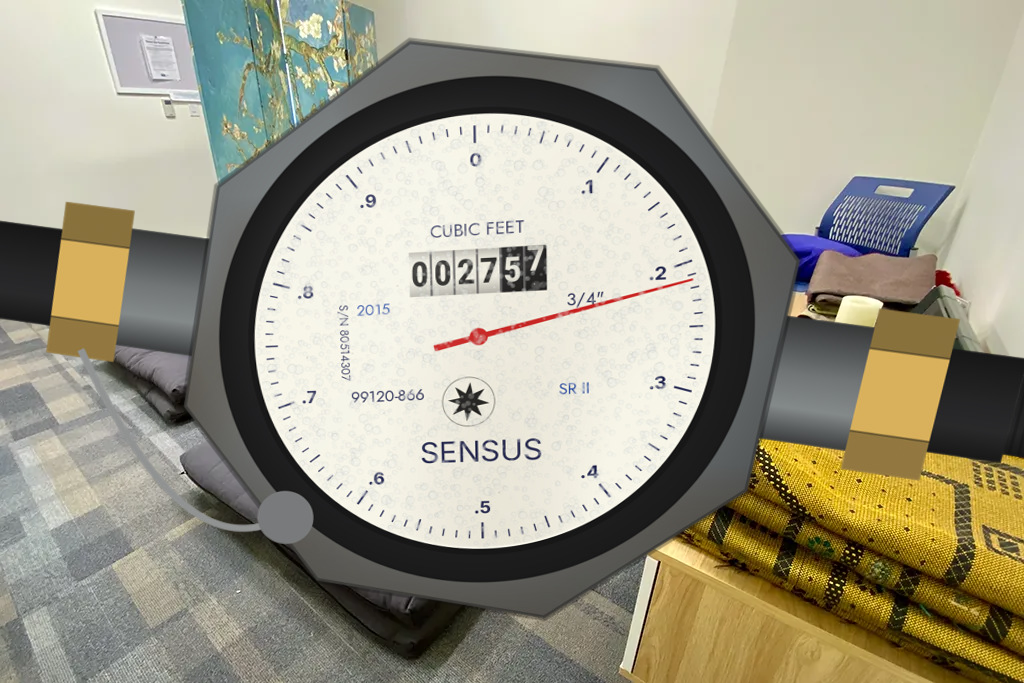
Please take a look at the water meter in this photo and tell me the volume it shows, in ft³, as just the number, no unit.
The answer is 2757.21
